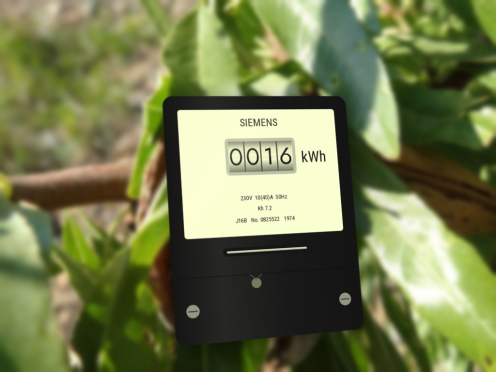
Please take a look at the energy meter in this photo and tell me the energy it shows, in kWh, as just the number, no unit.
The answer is 16
